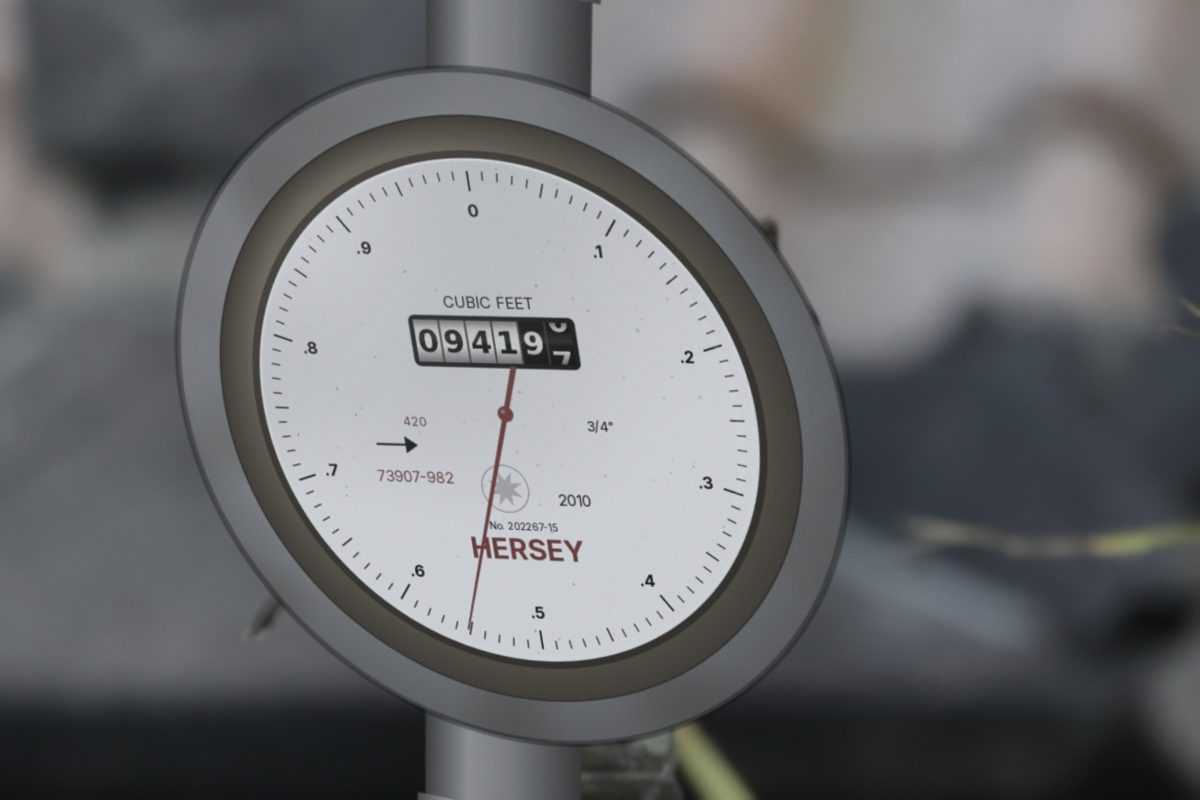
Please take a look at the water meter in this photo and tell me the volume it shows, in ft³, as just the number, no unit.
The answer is 94196.55
